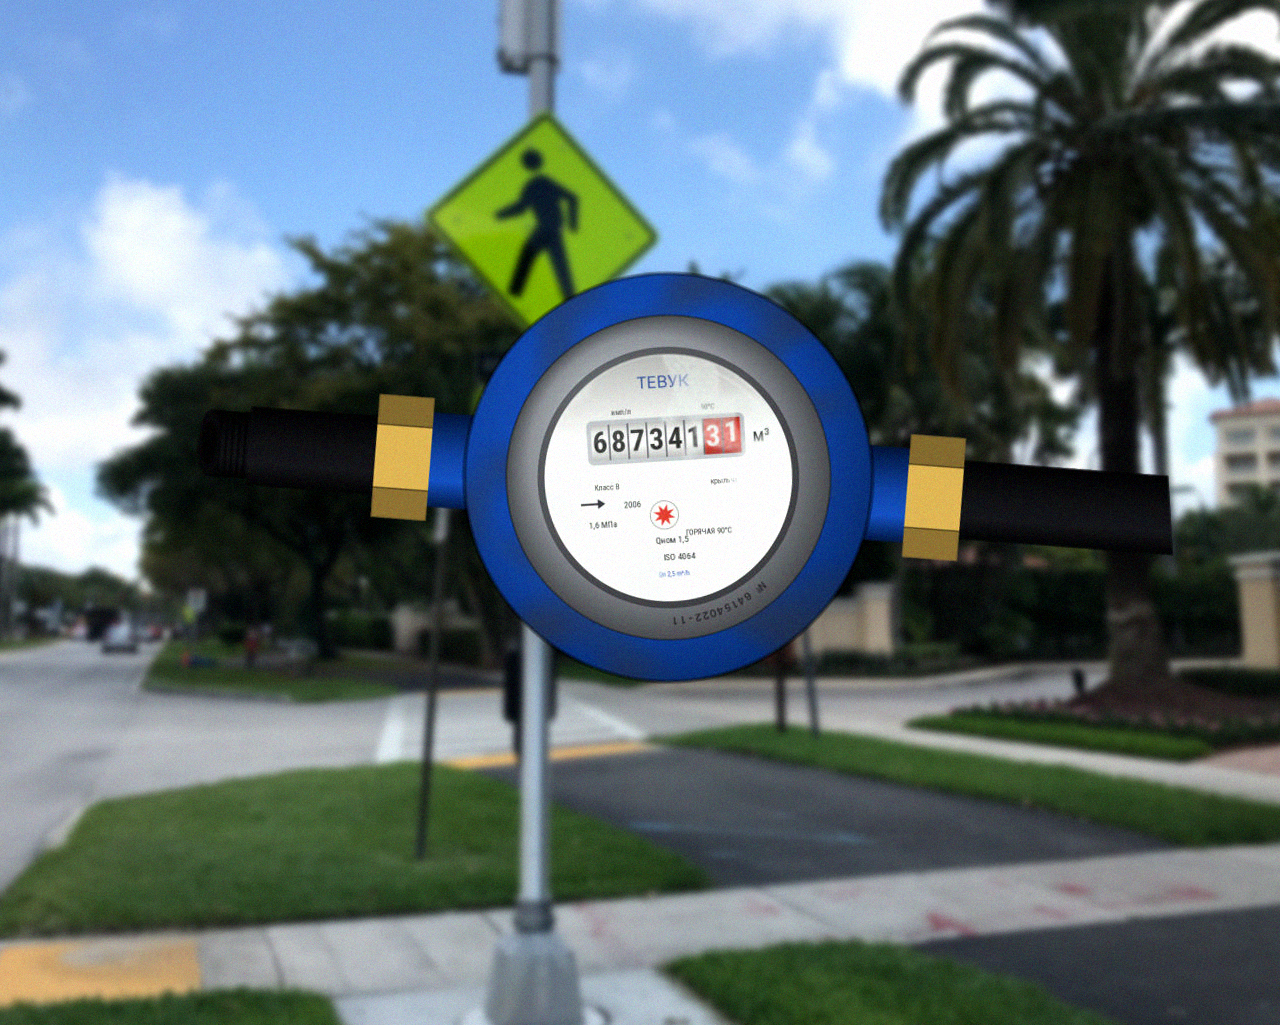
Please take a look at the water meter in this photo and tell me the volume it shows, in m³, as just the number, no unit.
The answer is 687341.31
